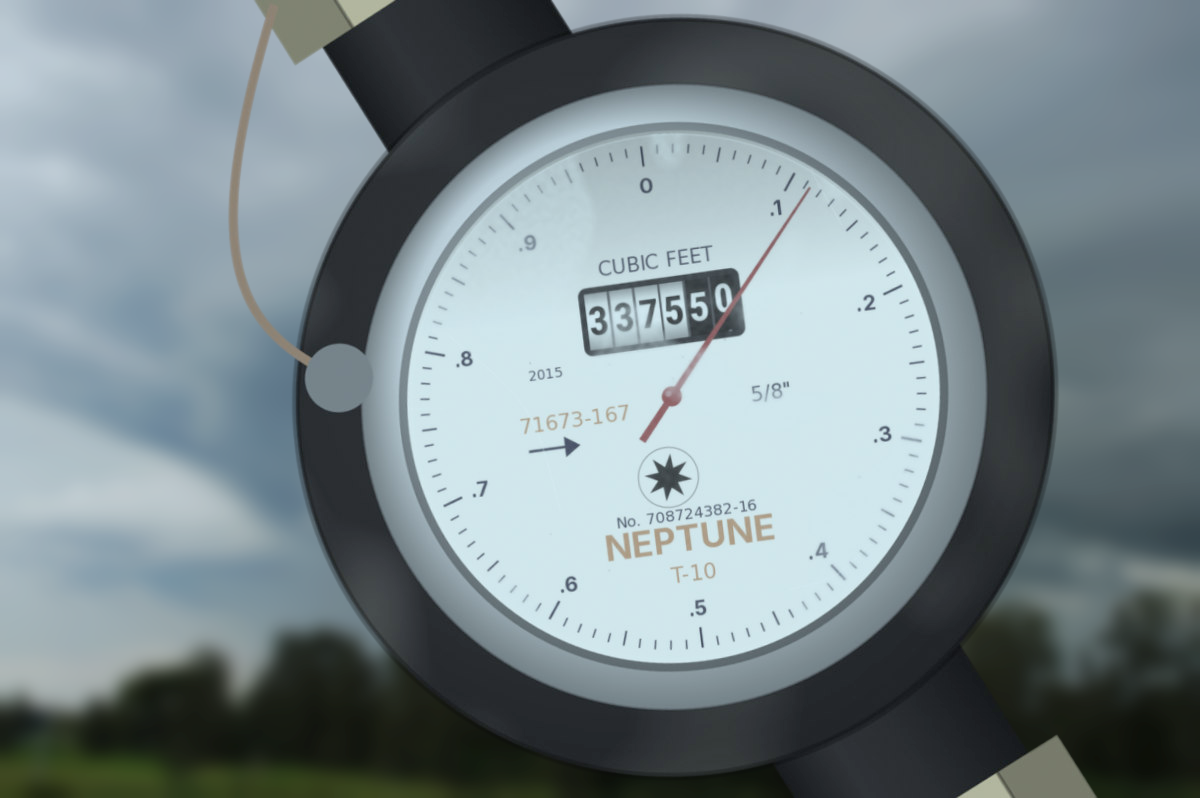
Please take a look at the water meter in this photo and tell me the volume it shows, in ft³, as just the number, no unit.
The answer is 337550.11
